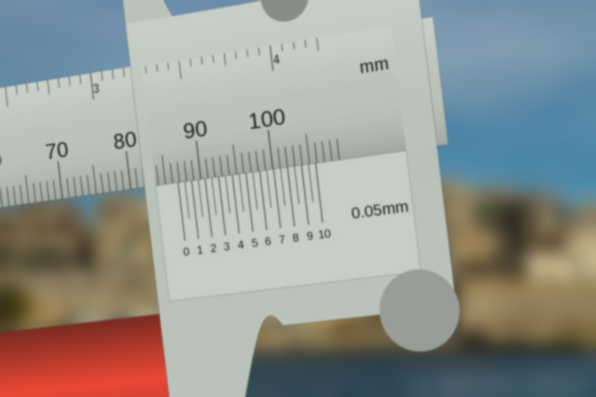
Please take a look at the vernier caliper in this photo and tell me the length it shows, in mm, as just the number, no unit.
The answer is 86.8
